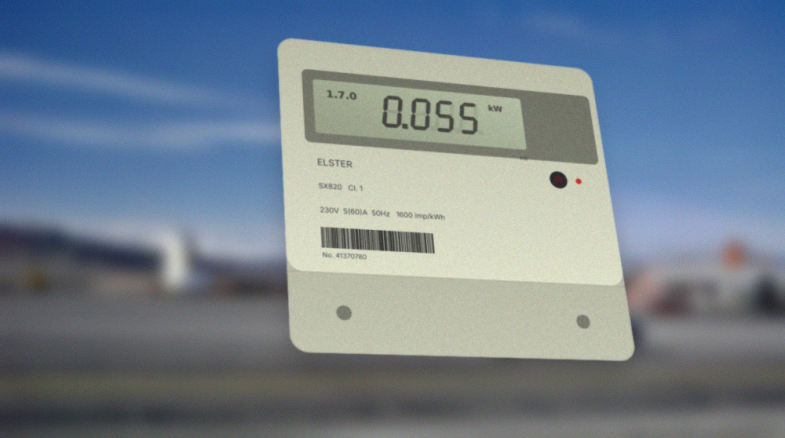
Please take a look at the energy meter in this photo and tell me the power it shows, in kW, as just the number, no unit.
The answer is 0.055
